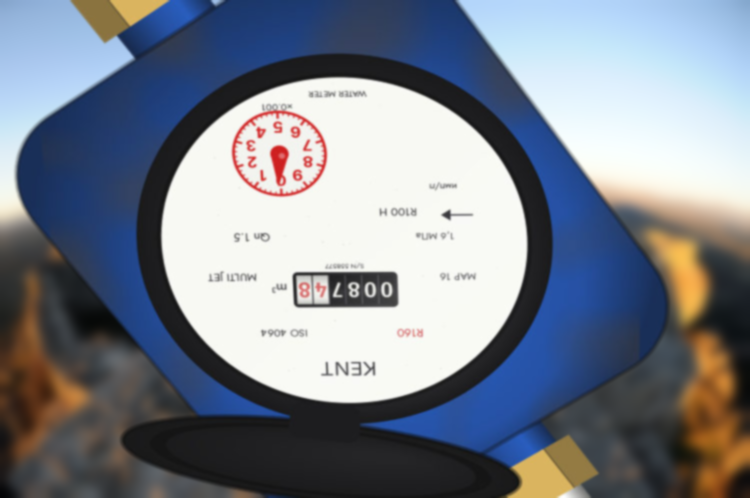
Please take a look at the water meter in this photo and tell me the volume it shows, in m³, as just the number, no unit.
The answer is 87.480
